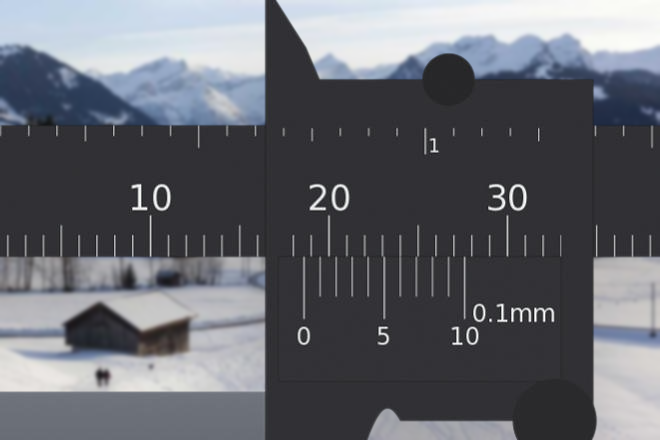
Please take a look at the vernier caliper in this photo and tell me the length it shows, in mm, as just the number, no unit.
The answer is 18.6
